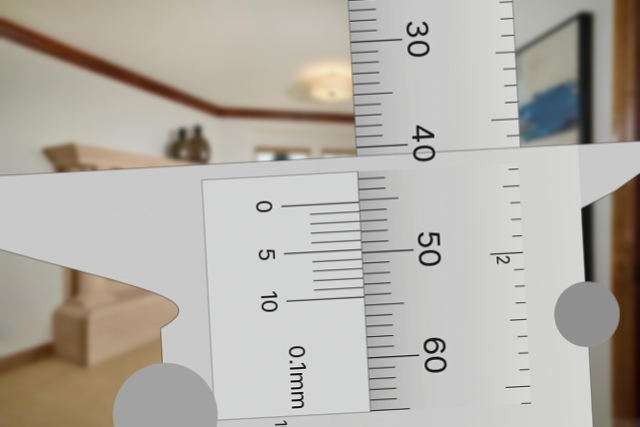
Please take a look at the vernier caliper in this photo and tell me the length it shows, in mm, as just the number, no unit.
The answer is 45.2
